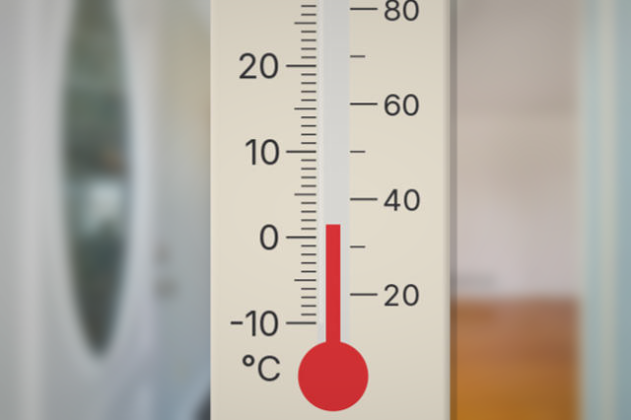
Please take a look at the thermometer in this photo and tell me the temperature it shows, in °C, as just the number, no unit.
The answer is 1.5
